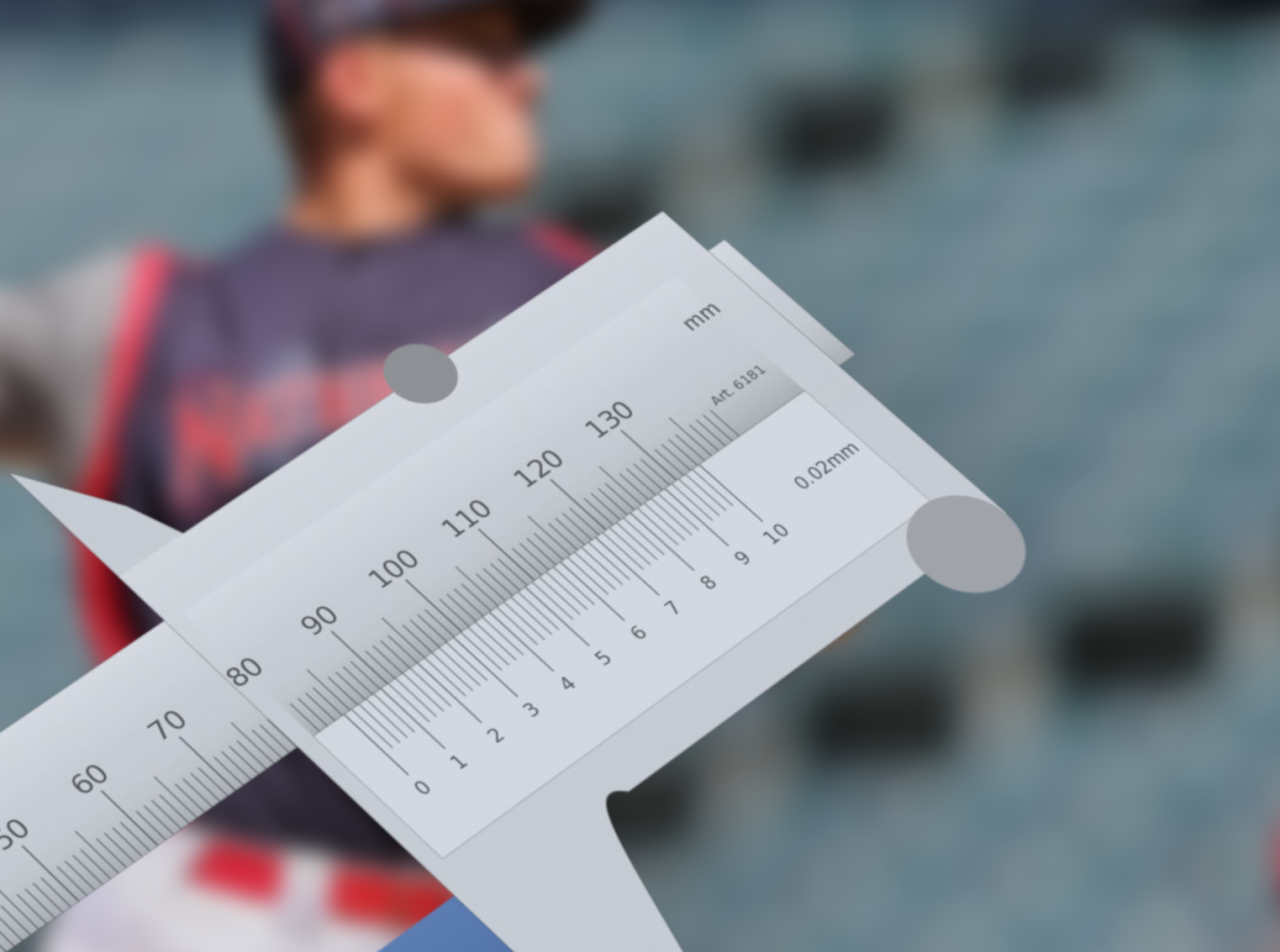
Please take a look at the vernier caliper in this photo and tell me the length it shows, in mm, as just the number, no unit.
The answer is 84.2
